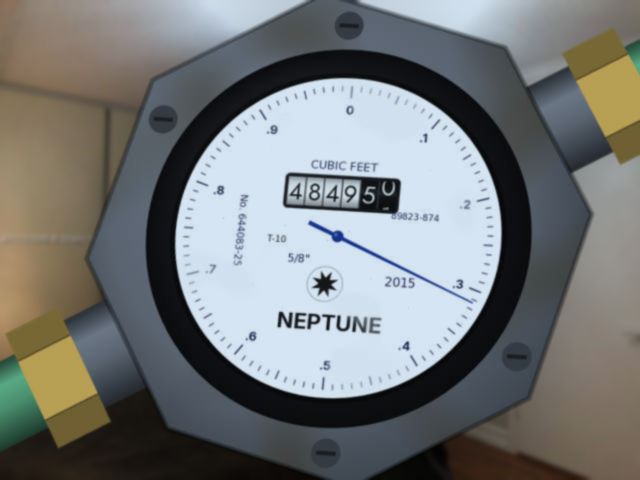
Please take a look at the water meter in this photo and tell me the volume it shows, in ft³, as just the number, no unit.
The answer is 484950.31
